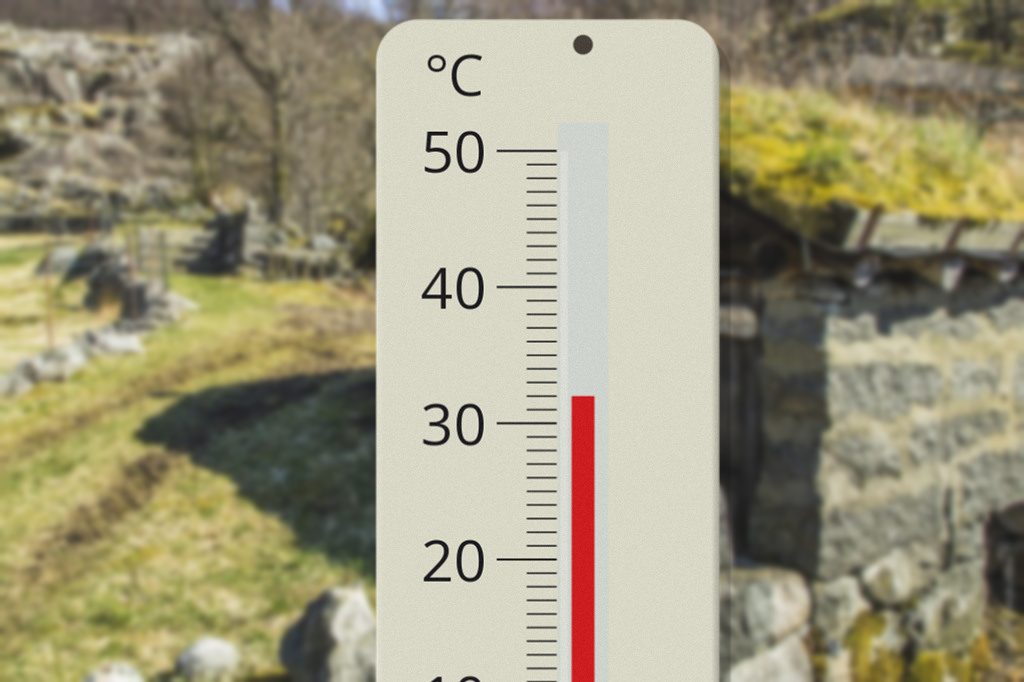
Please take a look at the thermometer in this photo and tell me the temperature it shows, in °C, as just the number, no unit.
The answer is 32
